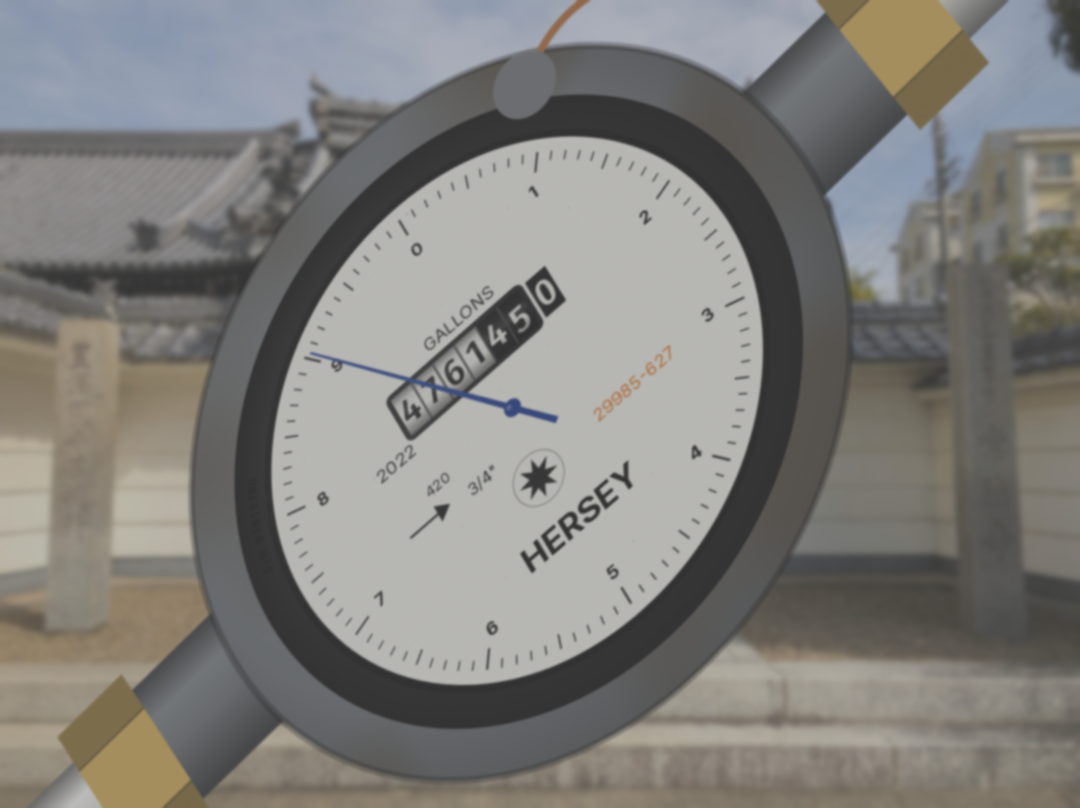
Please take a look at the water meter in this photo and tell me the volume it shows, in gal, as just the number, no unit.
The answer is 4761449.0
